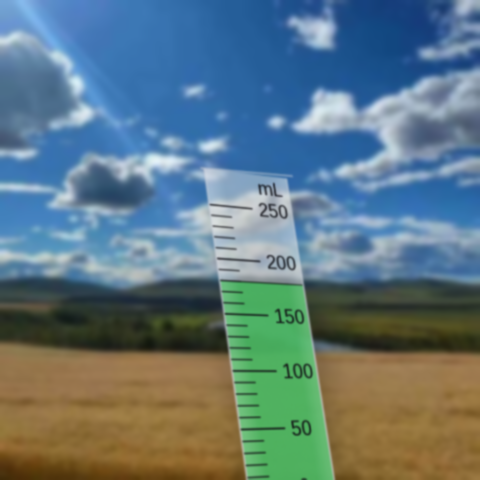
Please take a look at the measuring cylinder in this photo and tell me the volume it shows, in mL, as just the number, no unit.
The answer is 180
